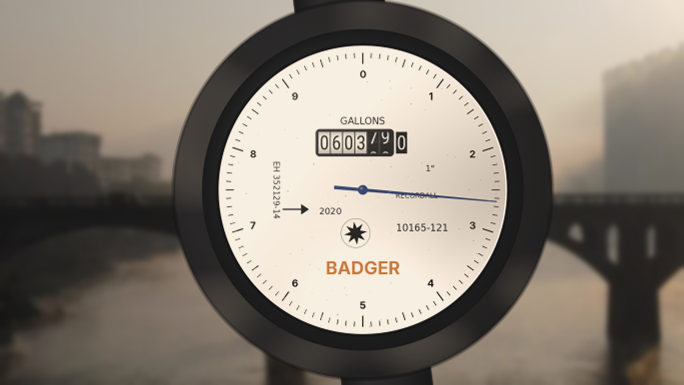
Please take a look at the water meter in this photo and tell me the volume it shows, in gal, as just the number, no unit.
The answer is 603792.6
